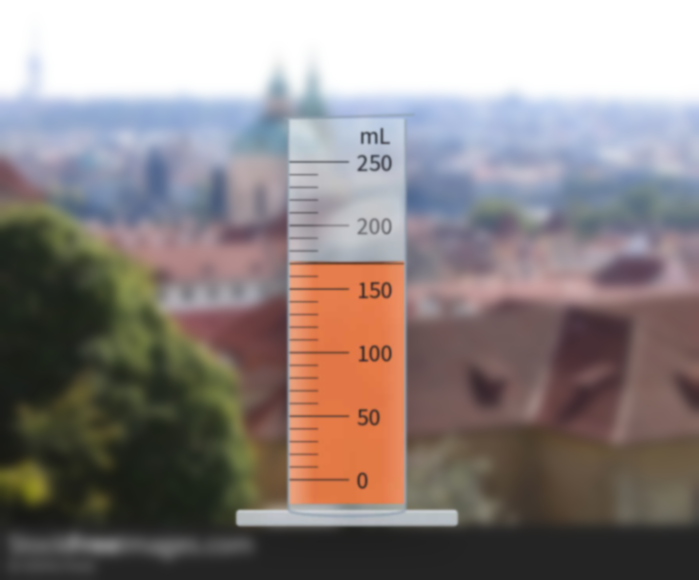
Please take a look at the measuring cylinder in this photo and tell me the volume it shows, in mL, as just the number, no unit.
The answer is 170
